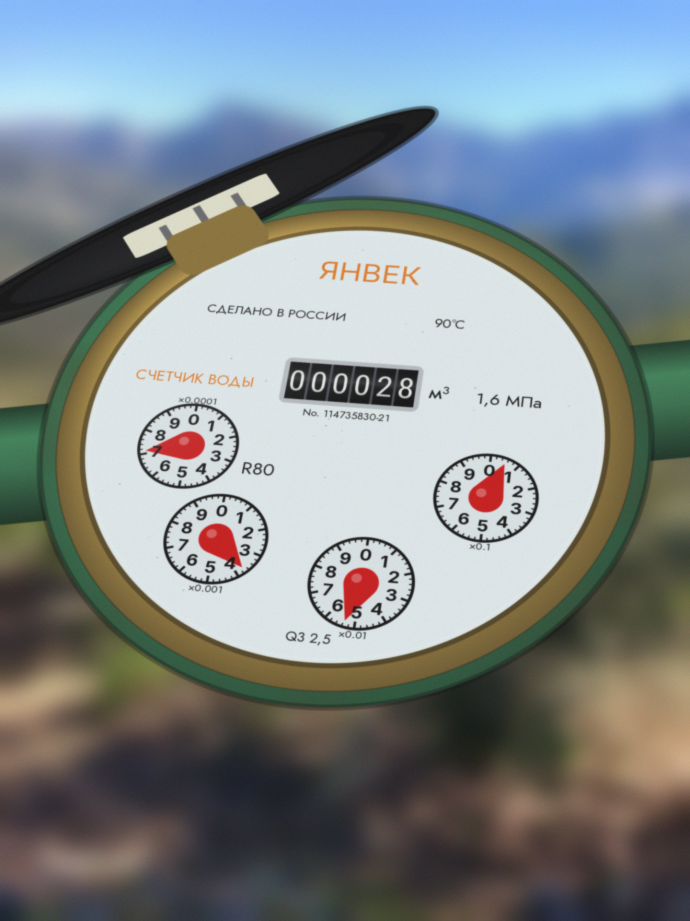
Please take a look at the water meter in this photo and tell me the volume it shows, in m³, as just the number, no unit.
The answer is 28.0537
